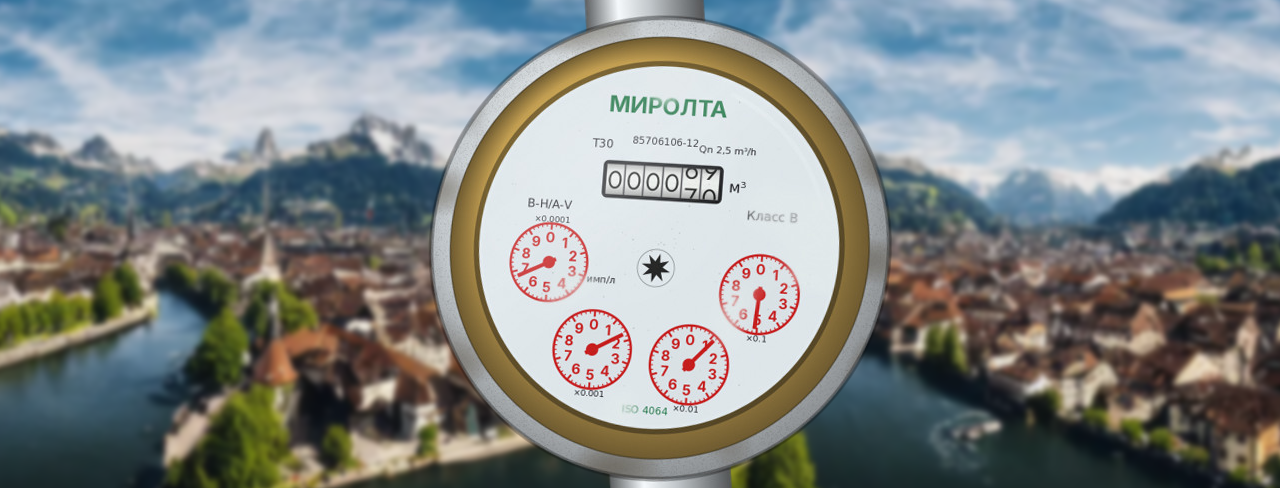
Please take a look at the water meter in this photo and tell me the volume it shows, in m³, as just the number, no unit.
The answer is 69.5116
